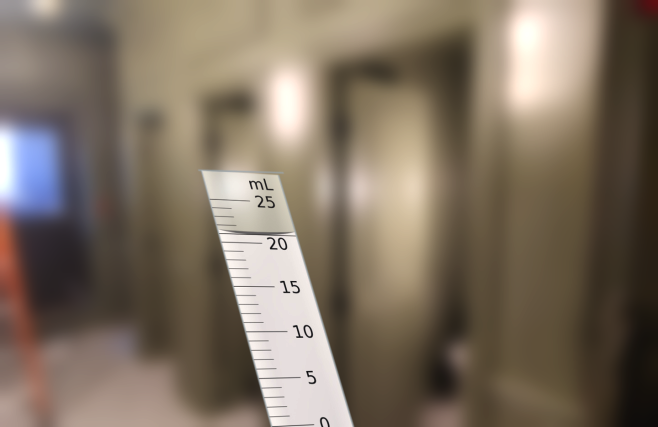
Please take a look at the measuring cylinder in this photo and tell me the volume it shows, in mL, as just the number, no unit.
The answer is 21
